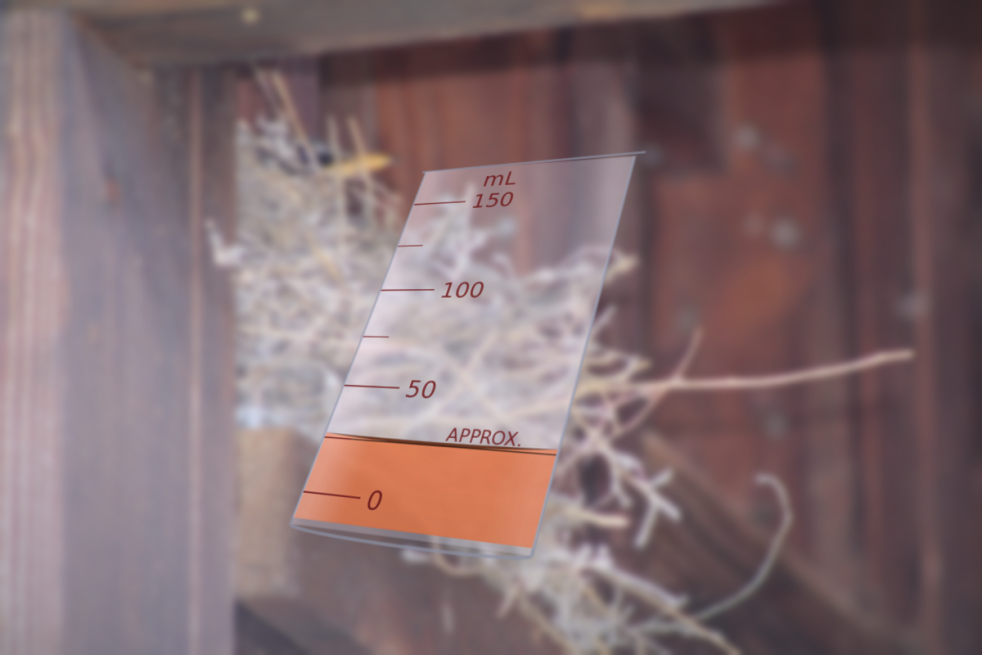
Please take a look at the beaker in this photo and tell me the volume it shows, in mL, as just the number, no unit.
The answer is 25
